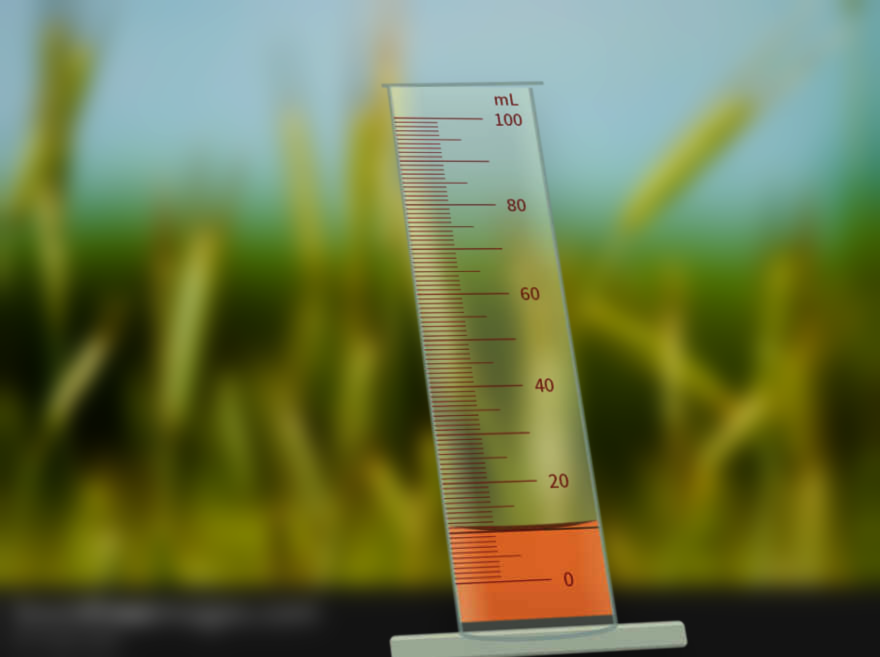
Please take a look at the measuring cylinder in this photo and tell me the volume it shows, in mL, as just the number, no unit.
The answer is 10
